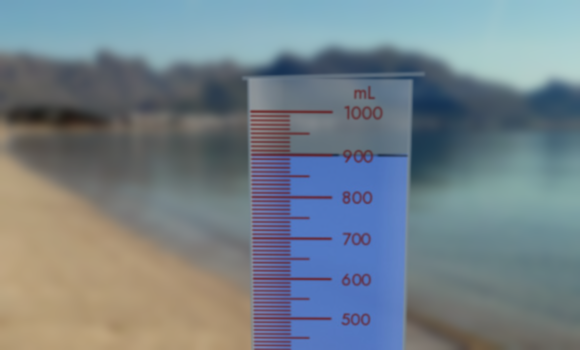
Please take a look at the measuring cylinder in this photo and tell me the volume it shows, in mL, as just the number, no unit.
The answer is 900
